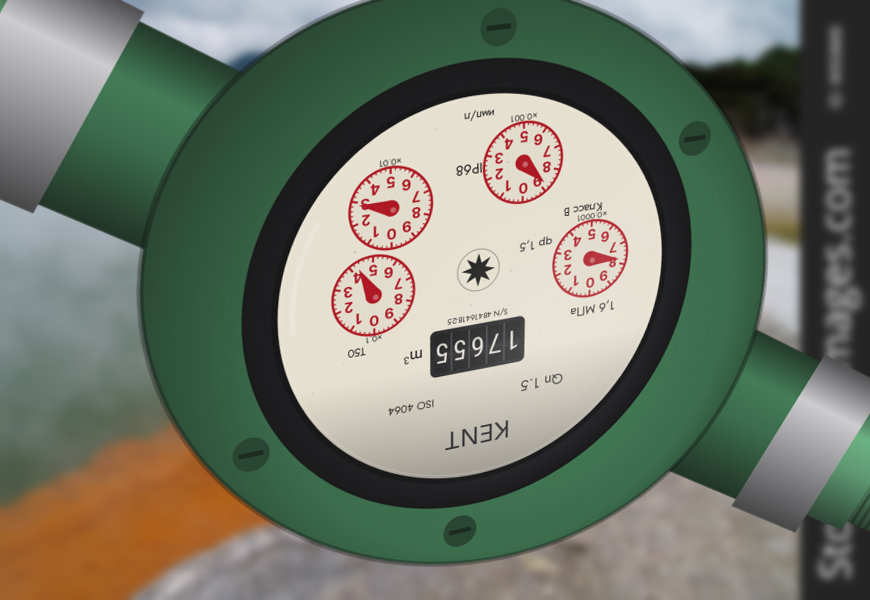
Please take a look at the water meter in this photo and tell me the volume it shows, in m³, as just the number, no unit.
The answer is 17655.4287
